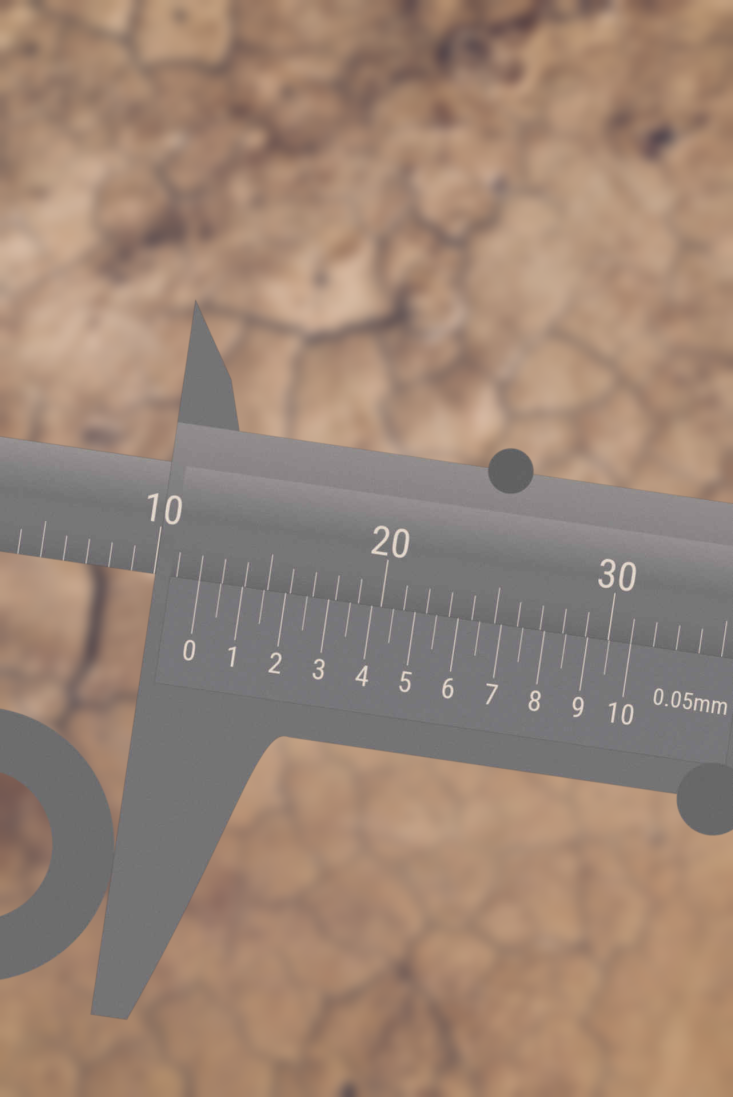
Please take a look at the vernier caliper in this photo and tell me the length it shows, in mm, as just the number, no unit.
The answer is 12.00
